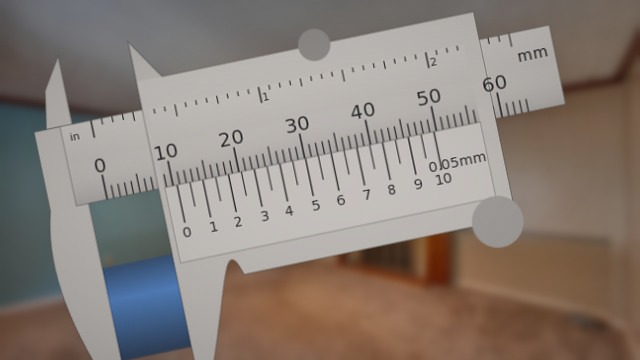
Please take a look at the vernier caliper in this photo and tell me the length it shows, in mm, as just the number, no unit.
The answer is 10.6
